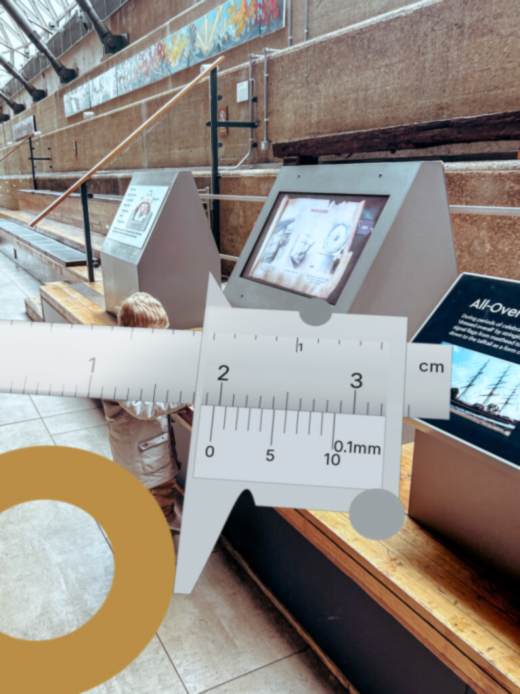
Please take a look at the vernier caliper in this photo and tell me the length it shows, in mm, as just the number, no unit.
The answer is 19.6
